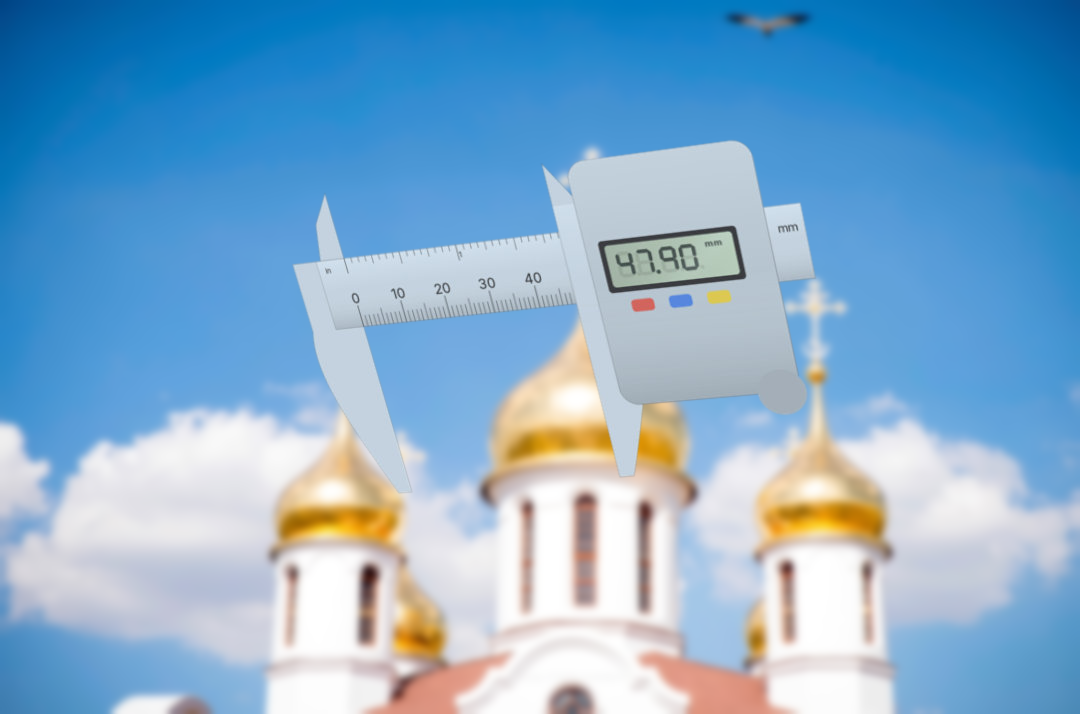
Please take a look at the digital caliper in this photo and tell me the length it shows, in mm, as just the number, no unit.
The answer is 47.90
